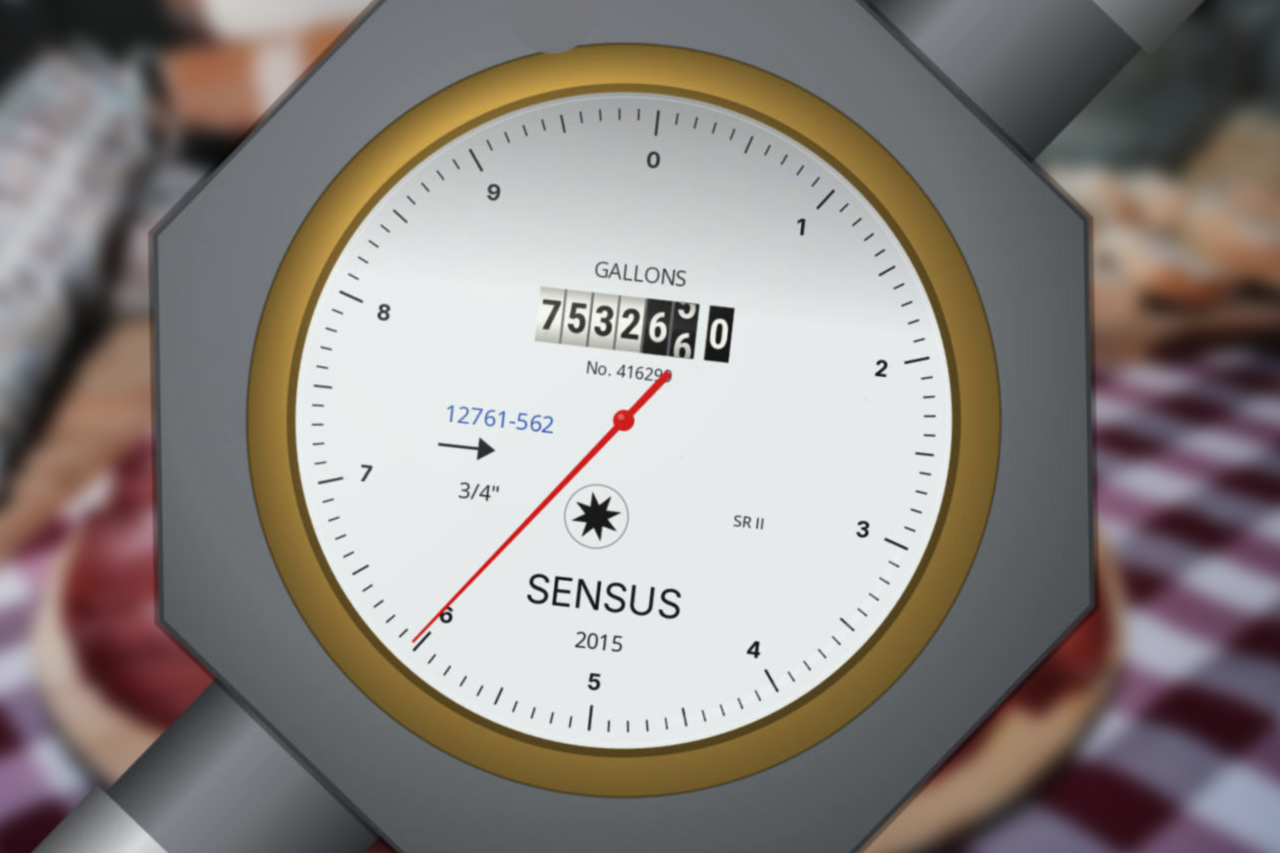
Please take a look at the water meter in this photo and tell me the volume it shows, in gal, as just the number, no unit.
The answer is 7532656.0
